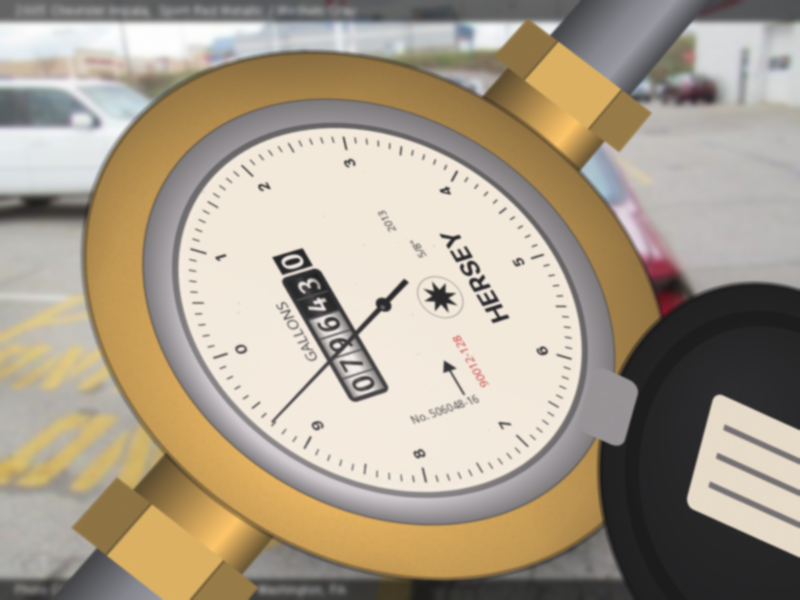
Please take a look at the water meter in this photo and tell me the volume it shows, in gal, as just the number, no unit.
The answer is 796429.3
